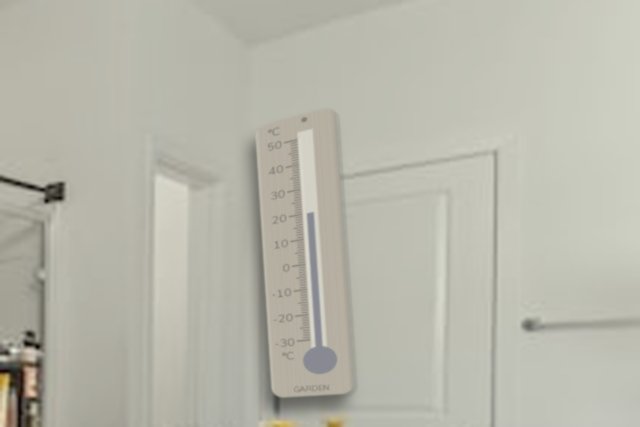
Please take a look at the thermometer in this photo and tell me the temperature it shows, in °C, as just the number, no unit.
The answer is 20
